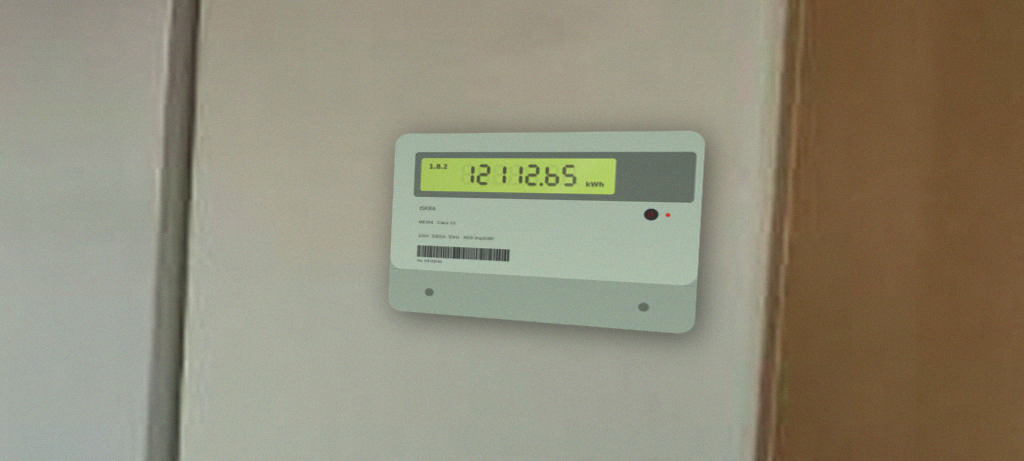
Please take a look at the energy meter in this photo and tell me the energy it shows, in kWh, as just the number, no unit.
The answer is 12112.65
